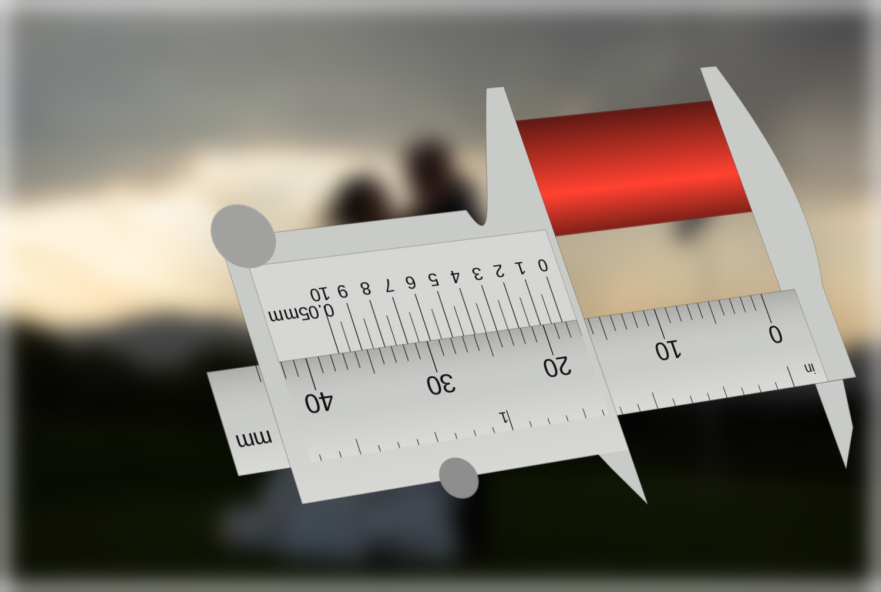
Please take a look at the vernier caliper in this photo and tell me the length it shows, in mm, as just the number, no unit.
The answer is 18.3
